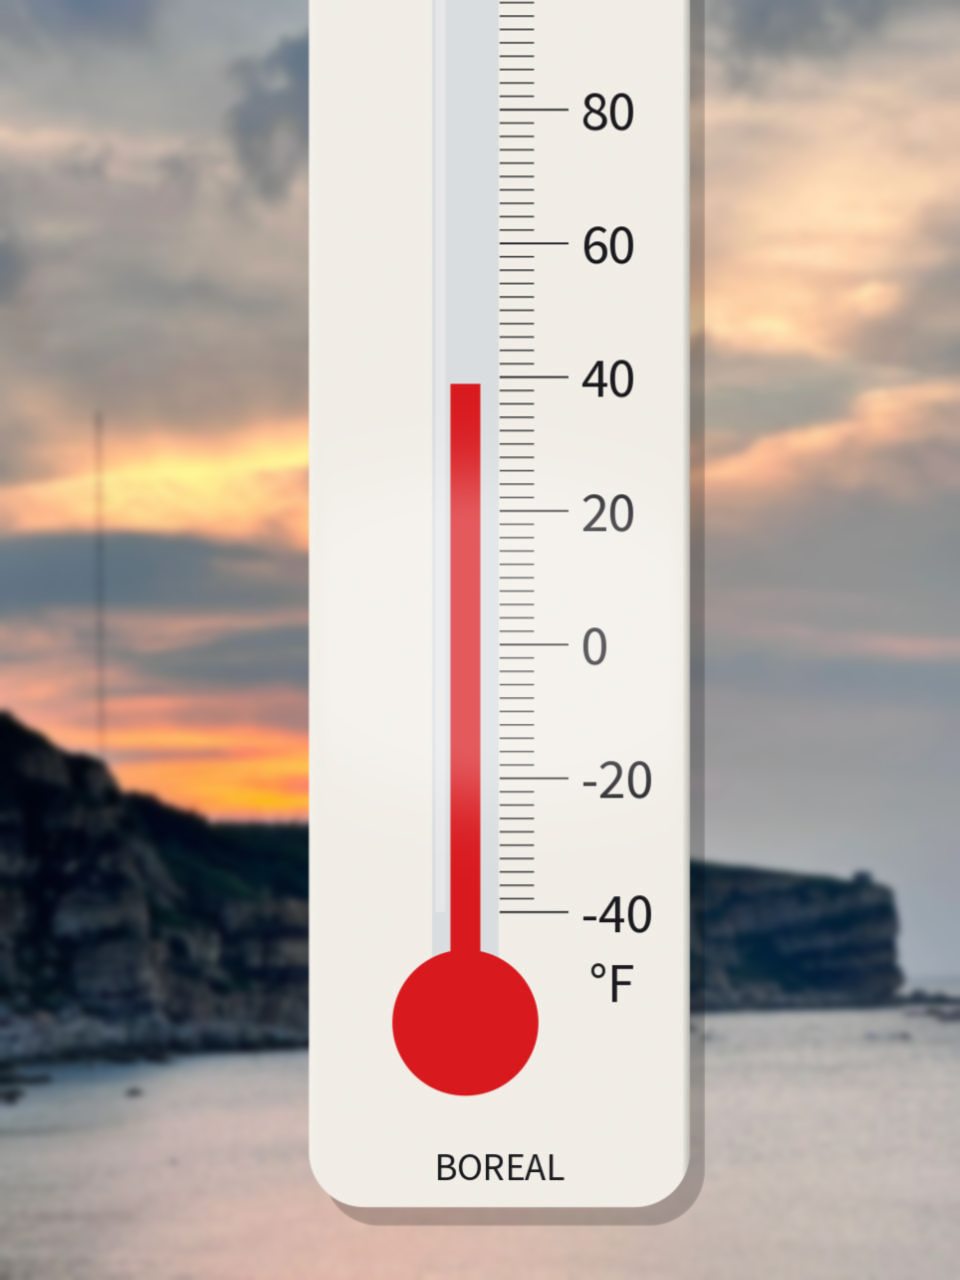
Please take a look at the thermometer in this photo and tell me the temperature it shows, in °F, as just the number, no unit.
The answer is 39
